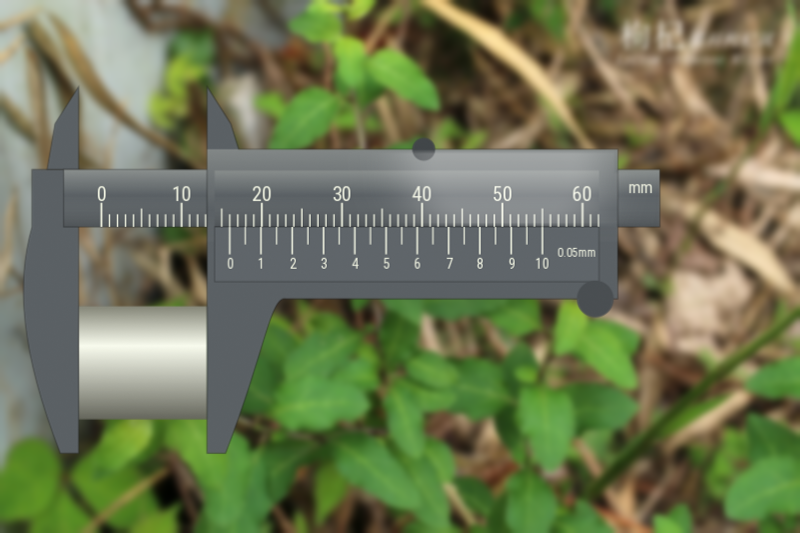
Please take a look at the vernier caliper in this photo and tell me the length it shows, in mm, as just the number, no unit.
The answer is 16.0
